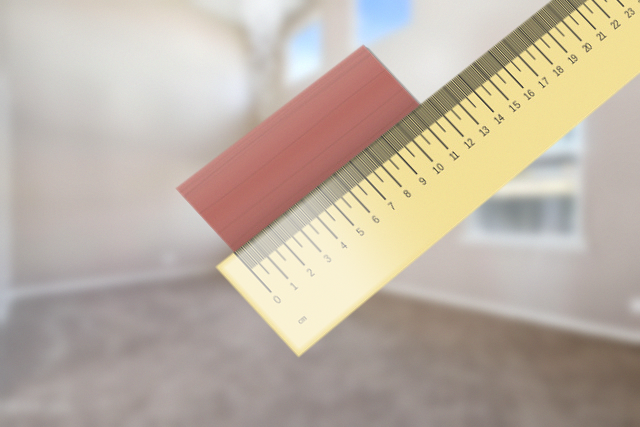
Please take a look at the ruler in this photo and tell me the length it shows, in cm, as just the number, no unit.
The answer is 11.5
